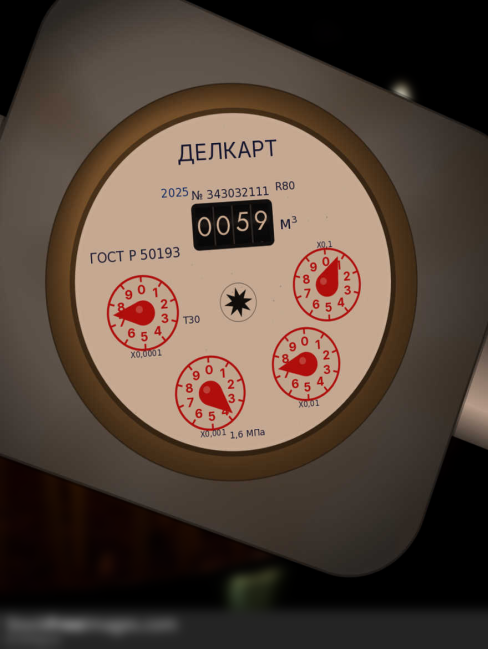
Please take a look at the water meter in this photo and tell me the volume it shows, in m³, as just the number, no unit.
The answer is 59.0737
